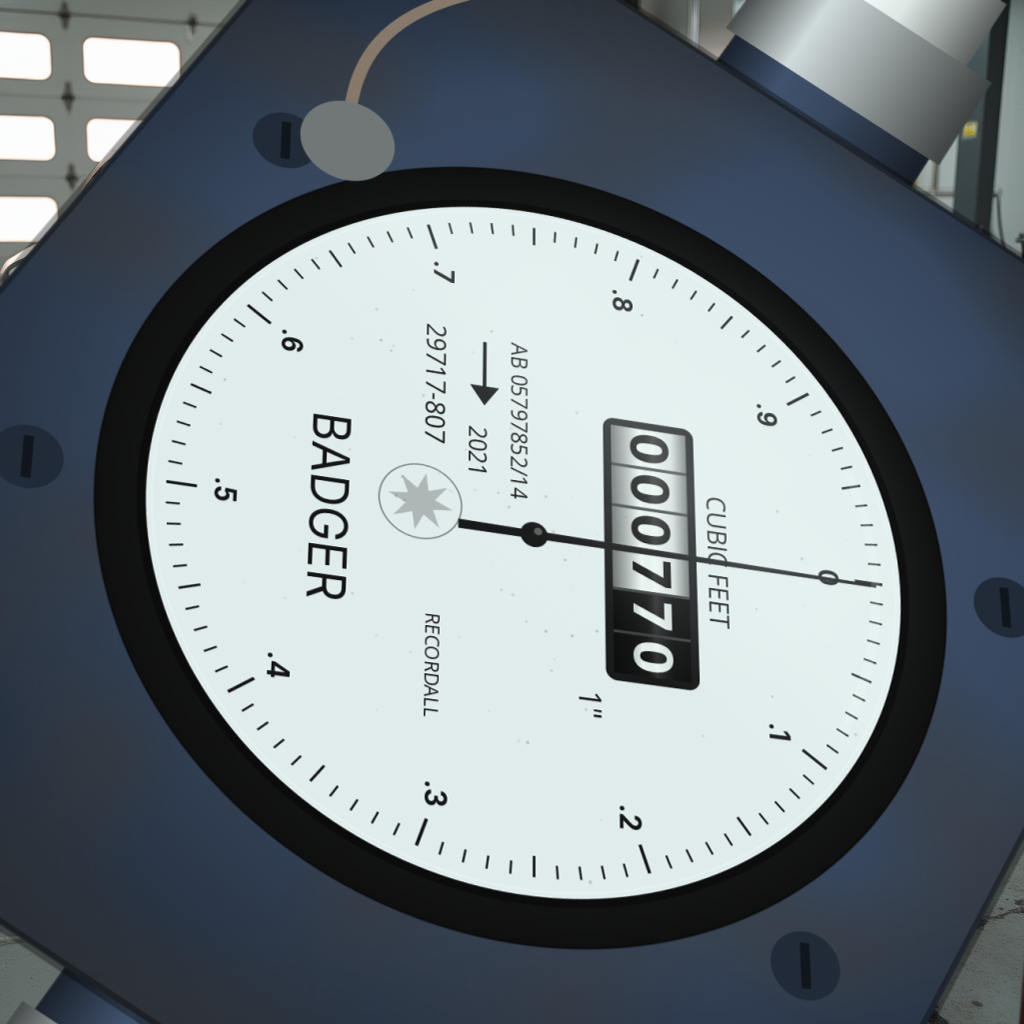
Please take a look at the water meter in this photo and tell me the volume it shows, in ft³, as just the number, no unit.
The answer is 770.00
